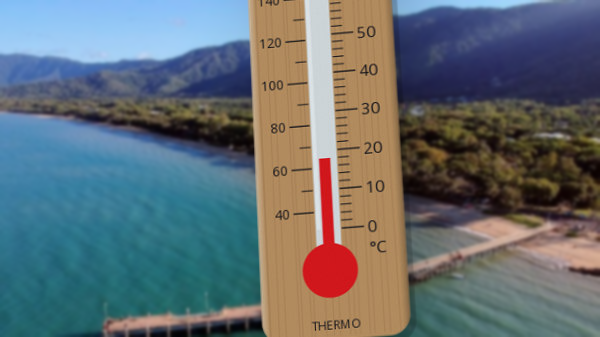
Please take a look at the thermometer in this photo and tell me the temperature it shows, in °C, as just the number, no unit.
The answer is 18
